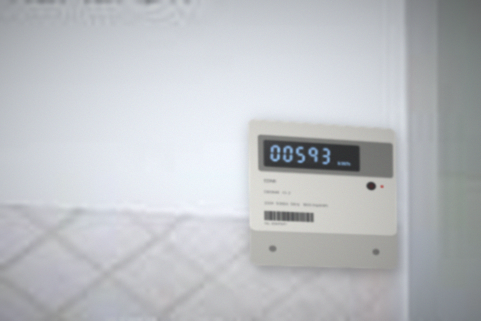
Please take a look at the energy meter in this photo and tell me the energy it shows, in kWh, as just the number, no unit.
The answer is 593
